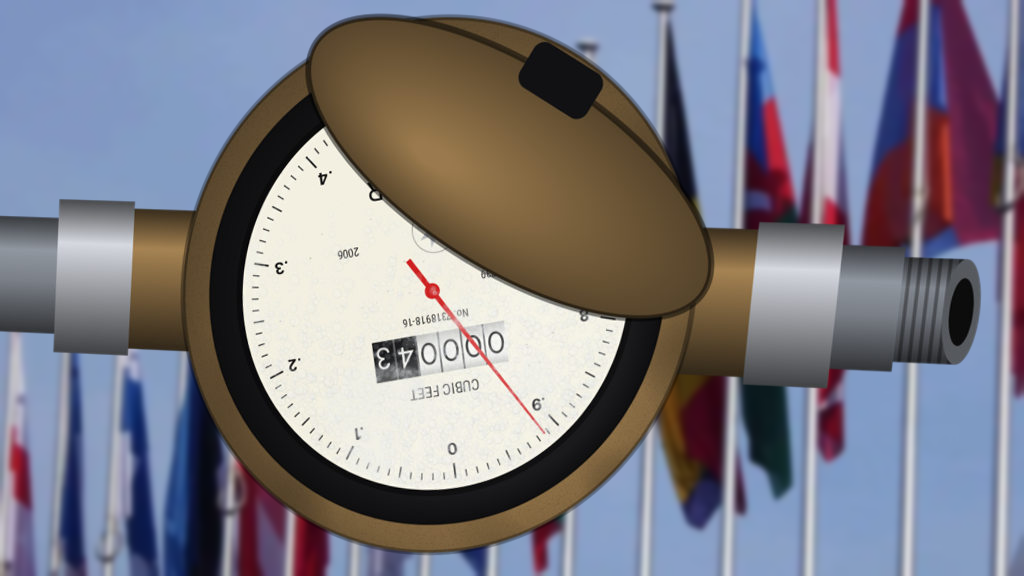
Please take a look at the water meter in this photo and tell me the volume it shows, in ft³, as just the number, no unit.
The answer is 42.91
